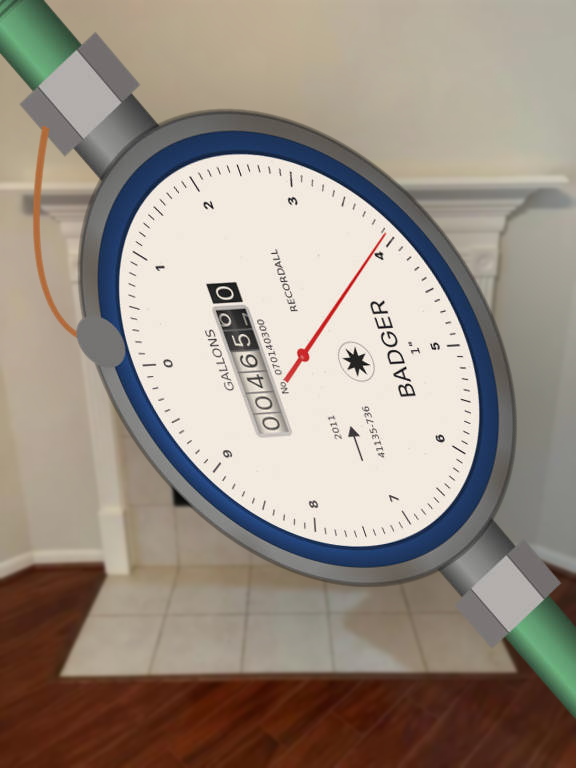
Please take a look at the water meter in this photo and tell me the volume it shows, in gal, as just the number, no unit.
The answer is 46563.9
